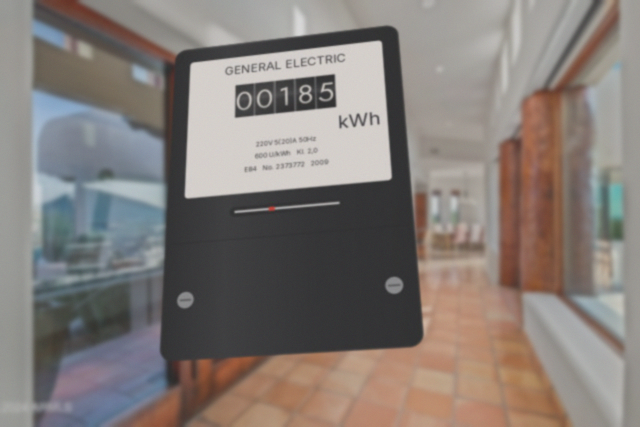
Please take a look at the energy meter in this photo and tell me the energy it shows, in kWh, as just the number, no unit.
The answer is 185
